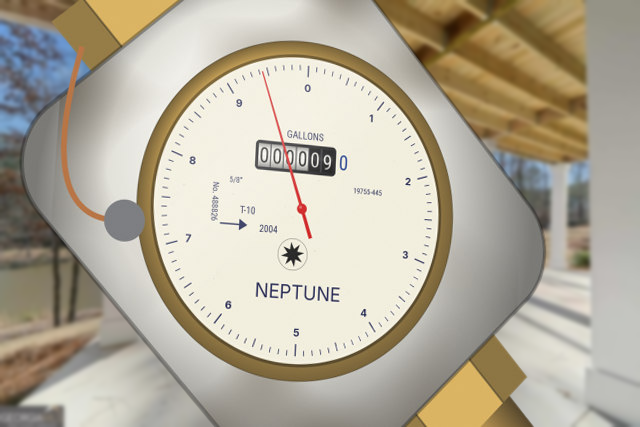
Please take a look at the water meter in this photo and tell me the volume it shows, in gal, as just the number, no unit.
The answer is 89.4
